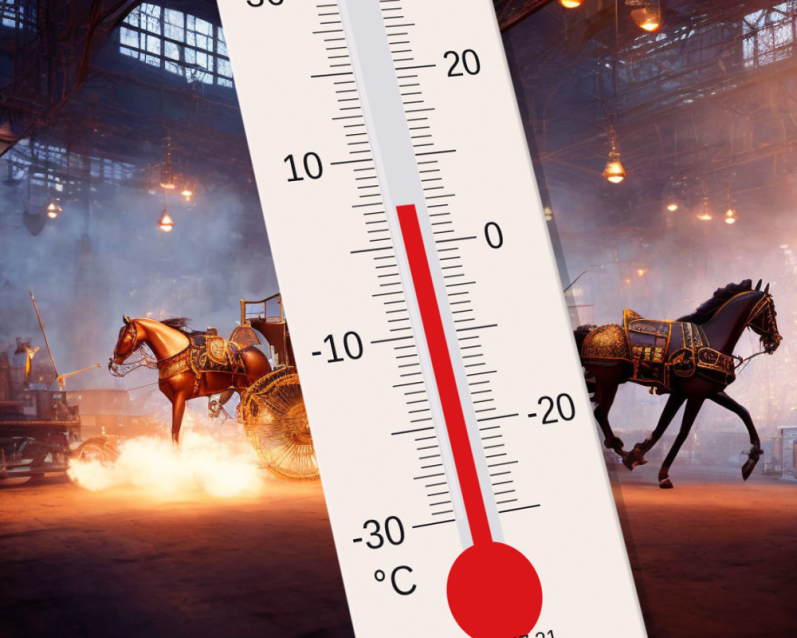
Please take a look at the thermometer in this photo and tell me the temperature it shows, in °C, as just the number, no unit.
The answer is 4.5
